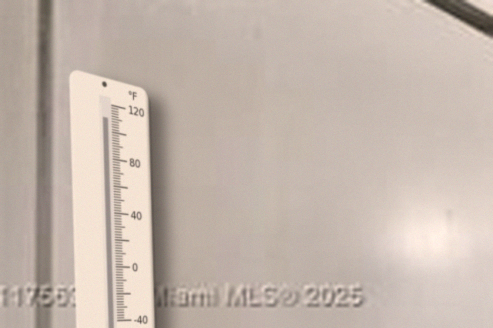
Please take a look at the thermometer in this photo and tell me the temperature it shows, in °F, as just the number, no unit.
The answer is 110
